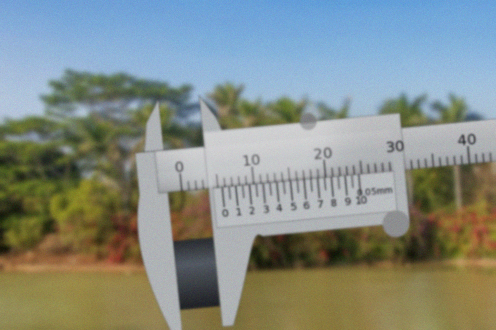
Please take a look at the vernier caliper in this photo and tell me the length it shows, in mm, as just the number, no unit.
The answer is 5.6
